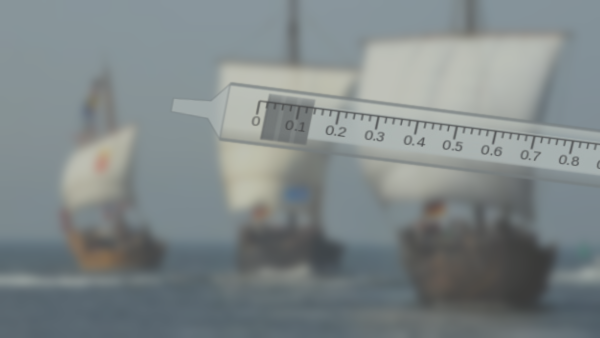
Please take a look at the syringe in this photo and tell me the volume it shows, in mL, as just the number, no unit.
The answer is 0.02
